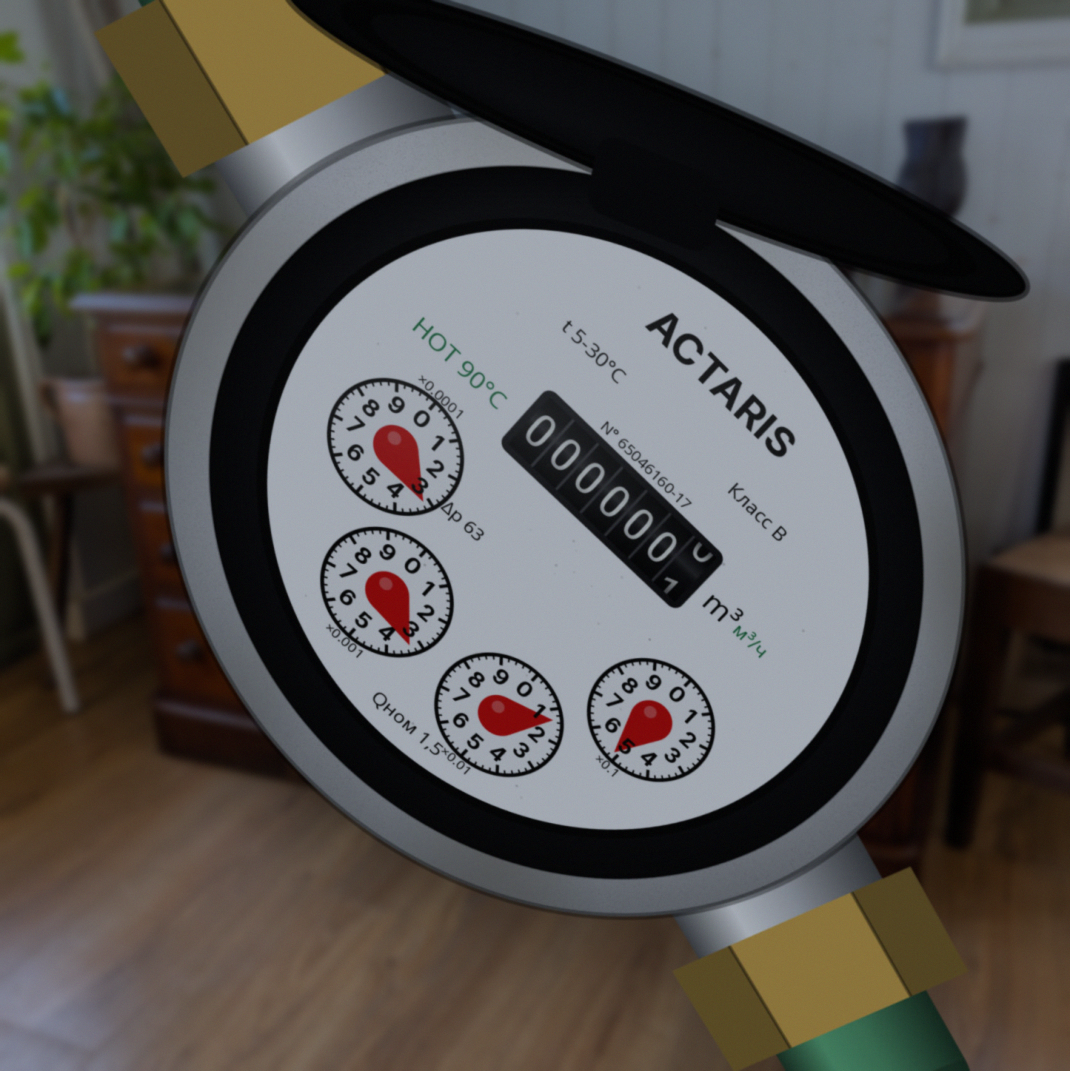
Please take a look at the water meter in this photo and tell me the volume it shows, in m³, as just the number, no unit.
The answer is 0.5133
